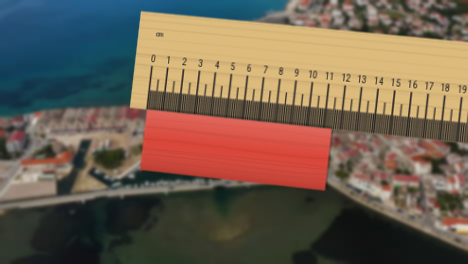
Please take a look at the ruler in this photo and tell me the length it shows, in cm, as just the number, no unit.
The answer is 11.5
